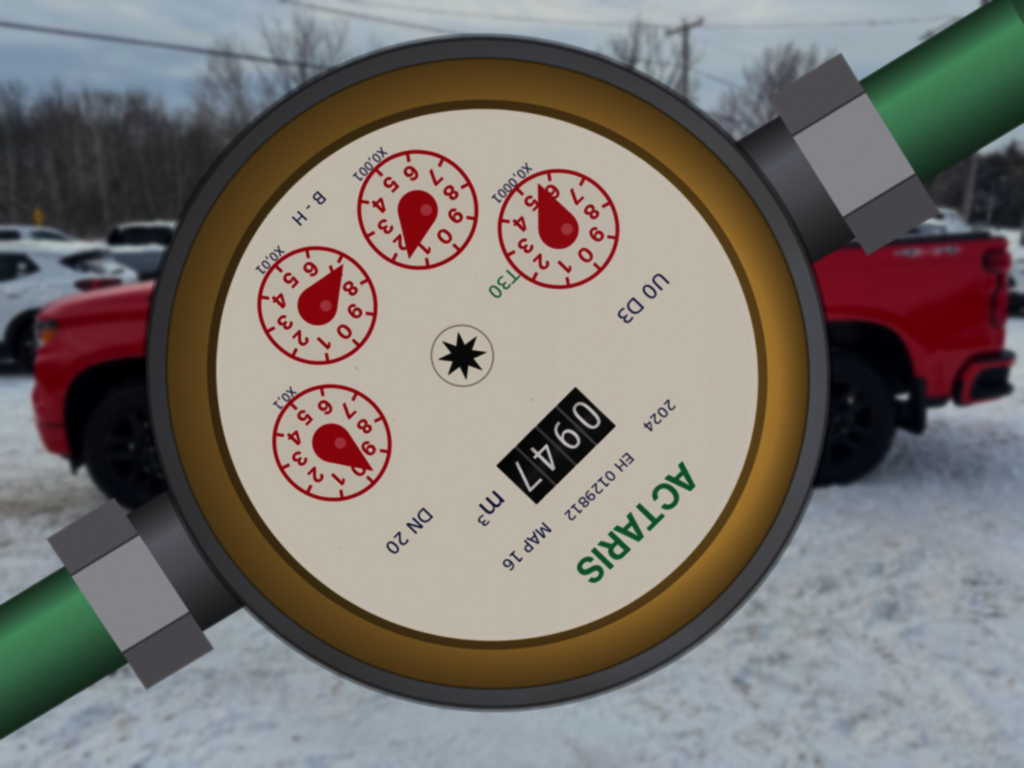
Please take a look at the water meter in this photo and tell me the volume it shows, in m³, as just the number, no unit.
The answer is 946.9715
